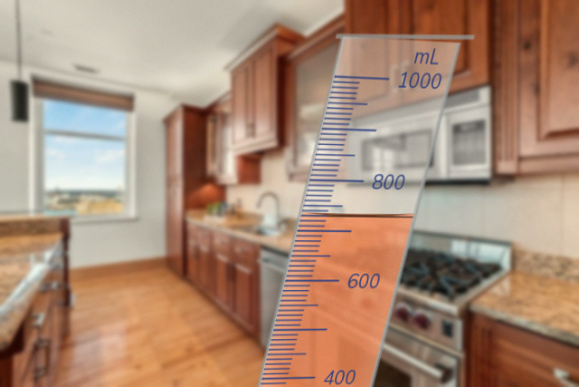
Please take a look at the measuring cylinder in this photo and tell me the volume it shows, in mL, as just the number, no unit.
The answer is 730
